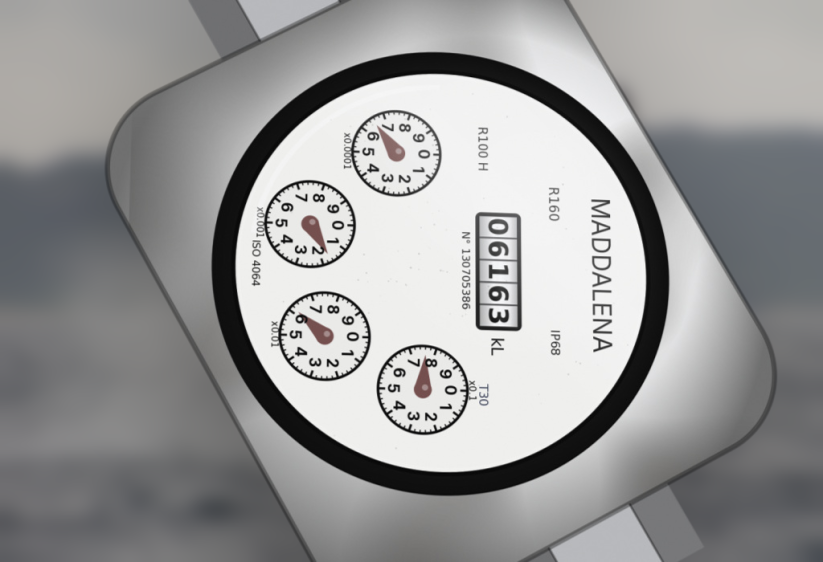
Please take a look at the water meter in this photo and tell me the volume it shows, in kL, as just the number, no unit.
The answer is 6163.7616
